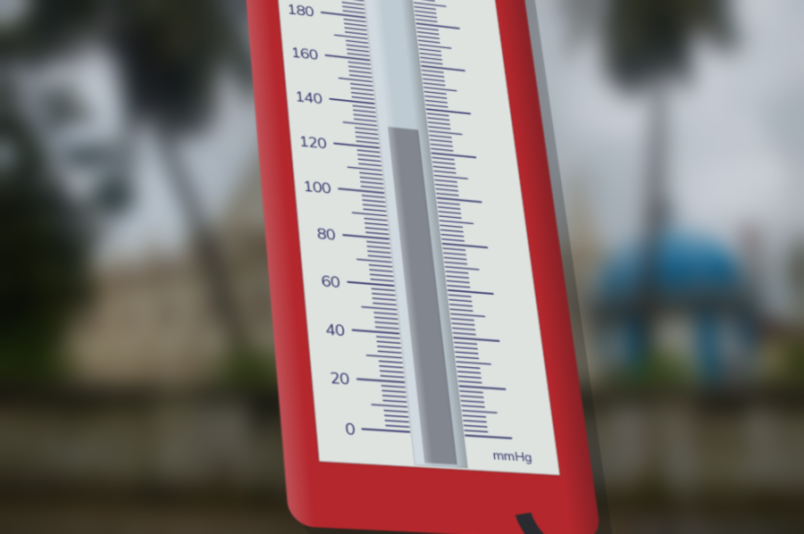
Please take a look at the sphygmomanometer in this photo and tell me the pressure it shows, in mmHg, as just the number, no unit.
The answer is 130
